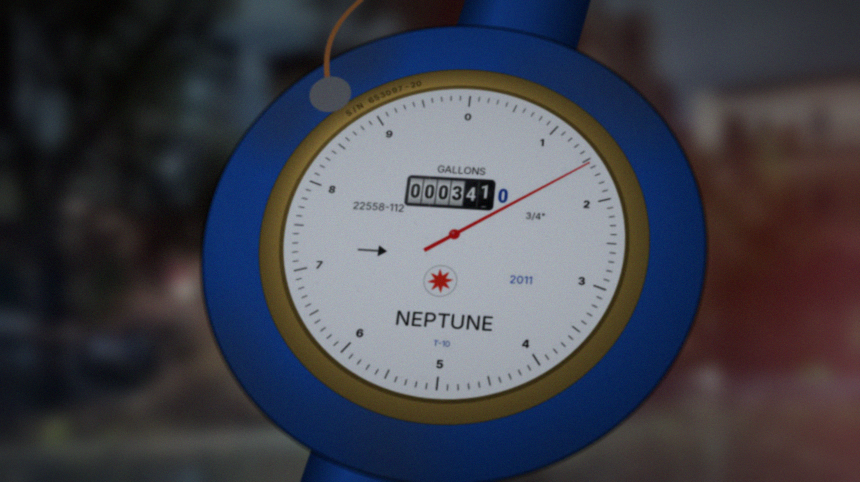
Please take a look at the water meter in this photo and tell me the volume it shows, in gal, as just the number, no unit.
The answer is 3411.5
